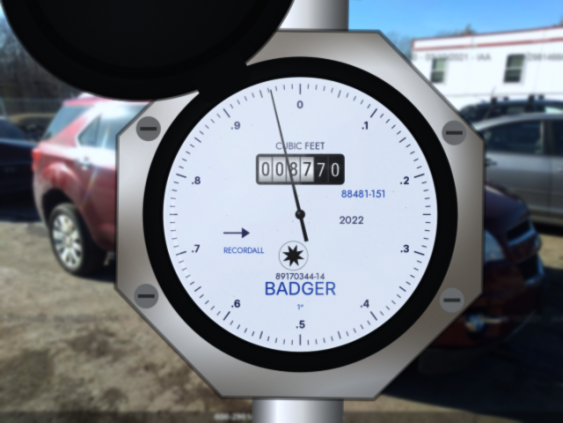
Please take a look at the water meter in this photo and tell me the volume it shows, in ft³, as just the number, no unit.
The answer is 8769.96
